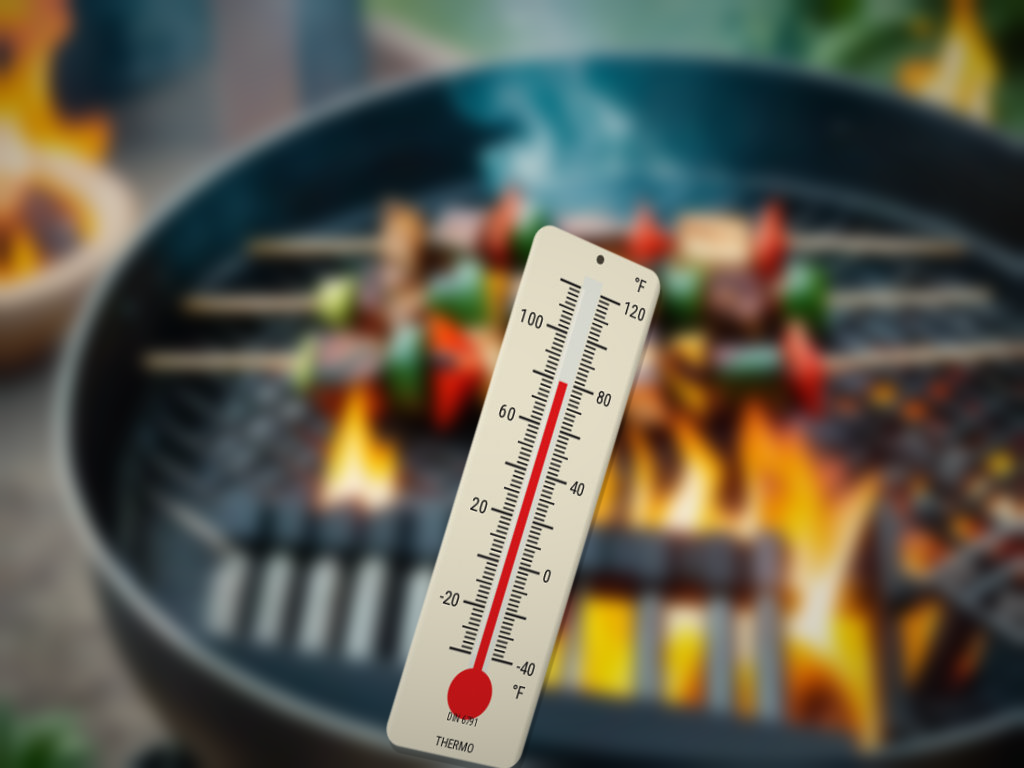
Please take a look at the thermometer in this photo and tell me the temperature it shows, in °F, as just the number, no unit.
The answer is 80
